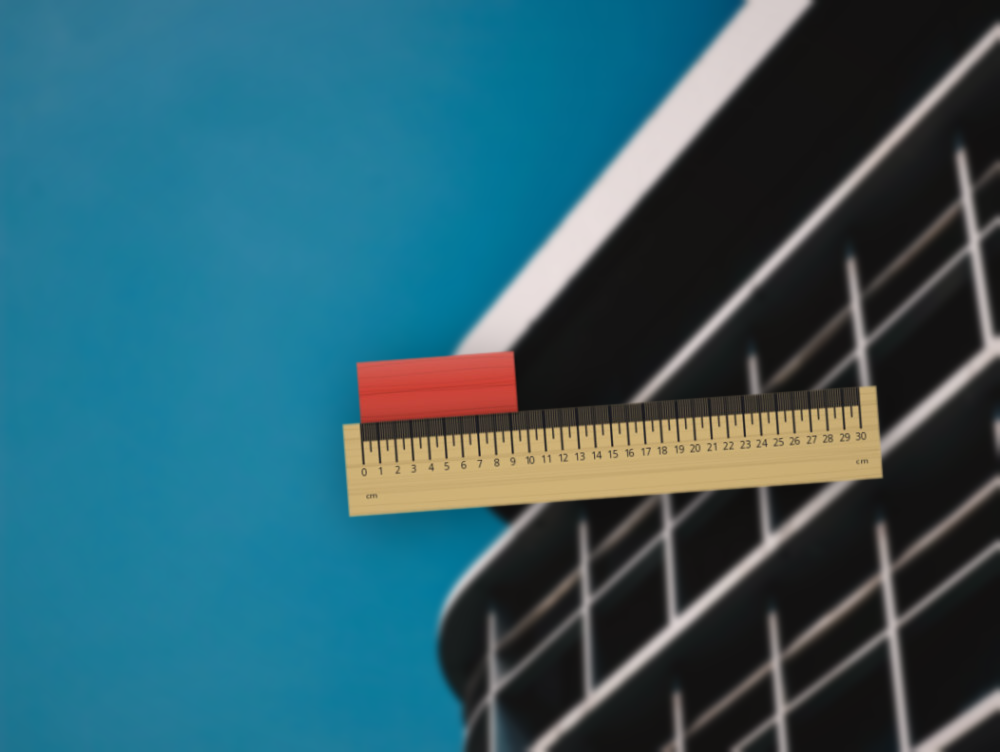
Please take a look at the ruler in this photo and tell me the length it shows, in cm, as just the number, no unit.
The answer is 9.5
